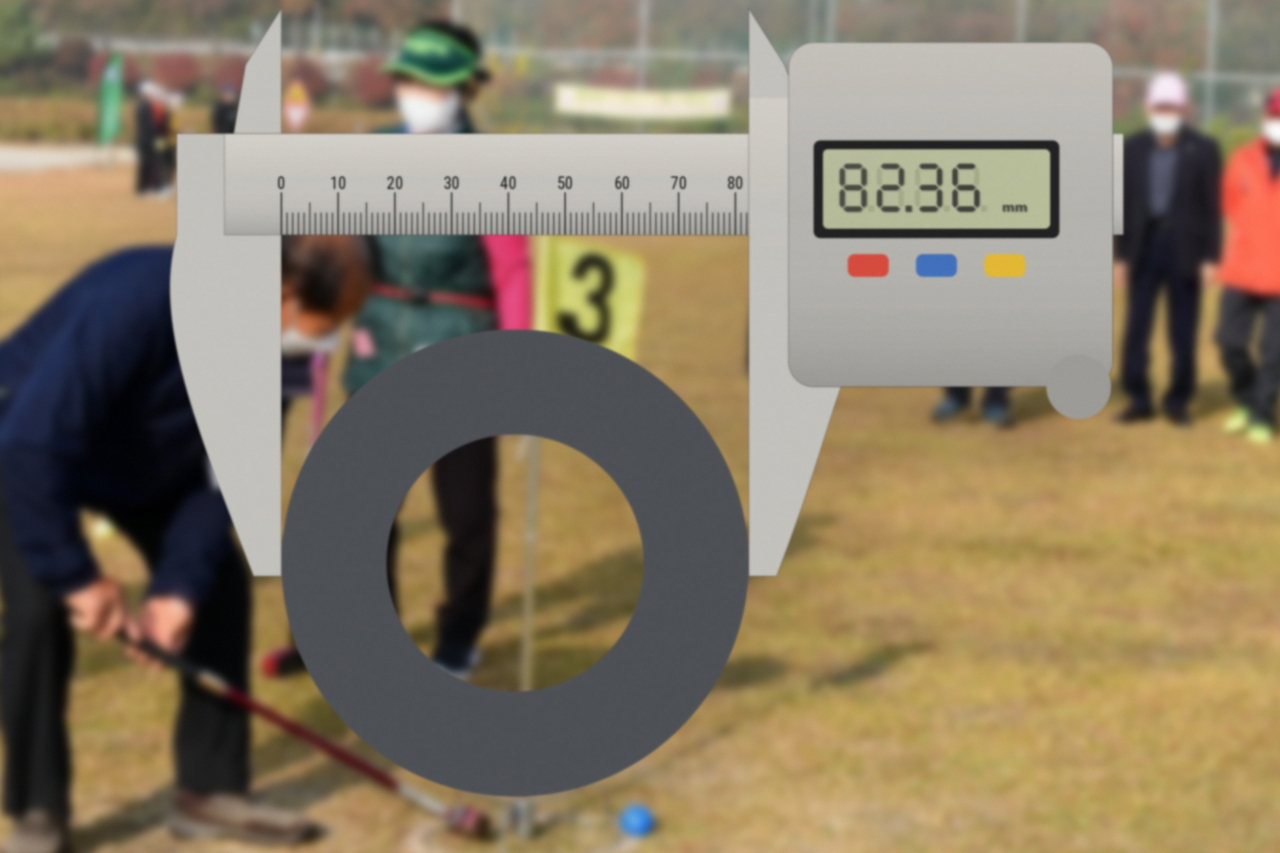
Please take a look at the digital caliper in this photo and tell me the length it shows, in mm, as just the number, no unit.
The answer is 82.36
